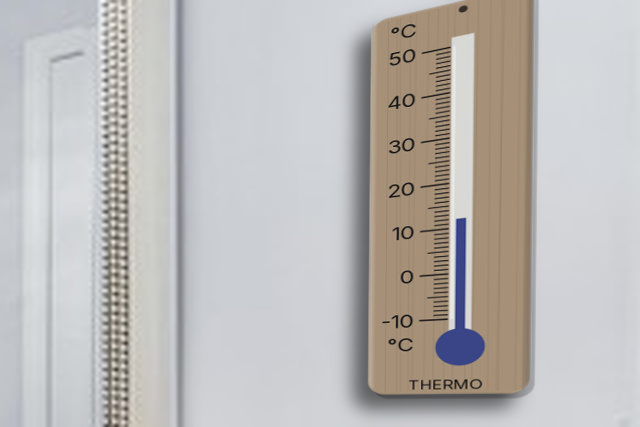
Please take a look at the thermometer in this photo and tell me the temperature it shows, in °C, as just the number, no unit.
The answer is 12
